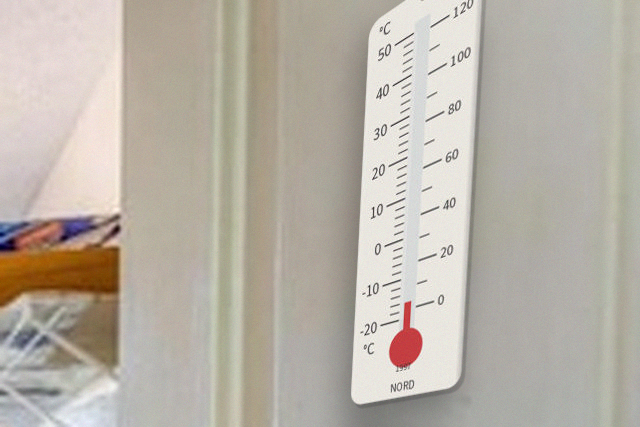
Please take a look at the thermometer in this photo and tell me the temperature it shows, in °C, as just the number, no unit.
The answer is -16
